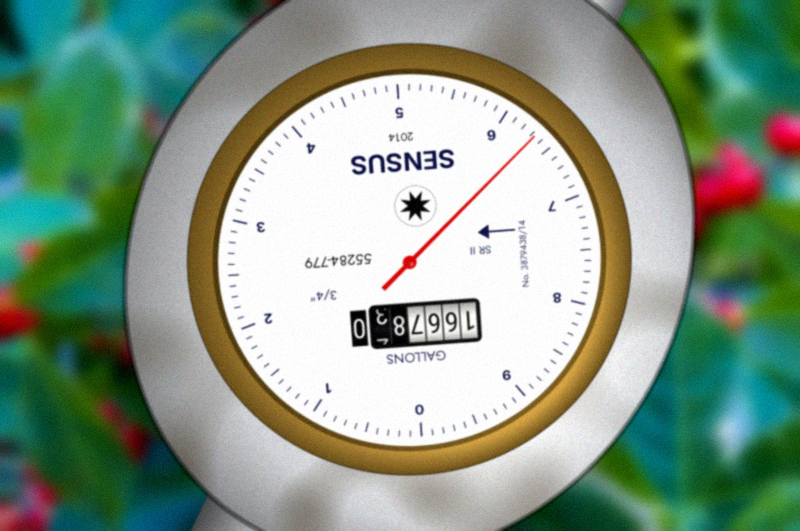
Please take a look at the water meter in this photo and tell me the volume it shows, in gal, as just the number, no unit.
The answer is 1667826.3
